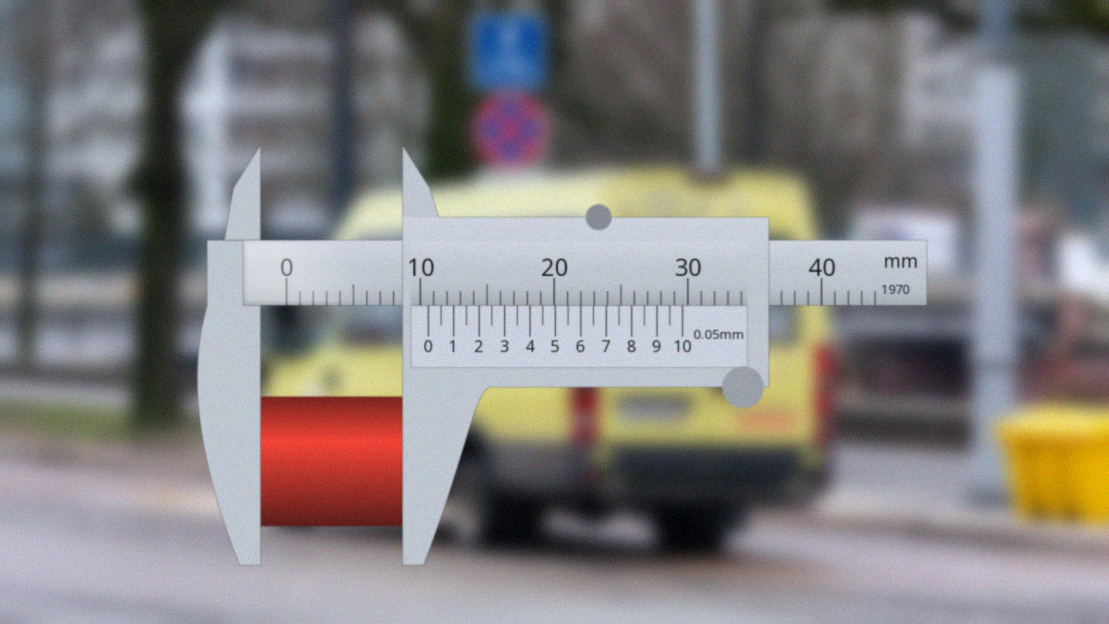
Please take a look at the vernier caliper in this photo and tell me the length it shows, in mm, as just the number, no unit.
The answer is 10.6
